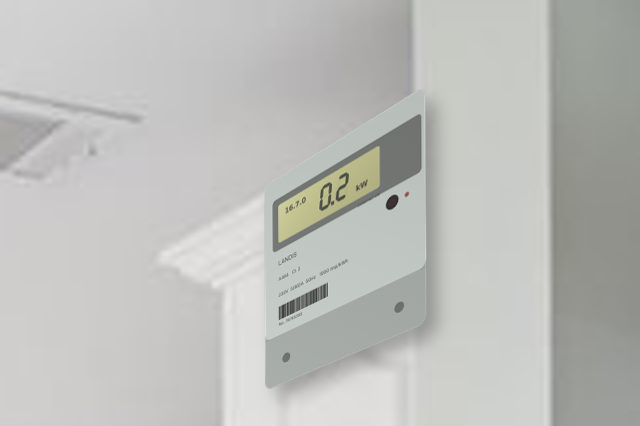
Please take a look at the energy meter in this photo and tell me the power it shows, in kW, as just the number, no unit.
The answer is 0.2
